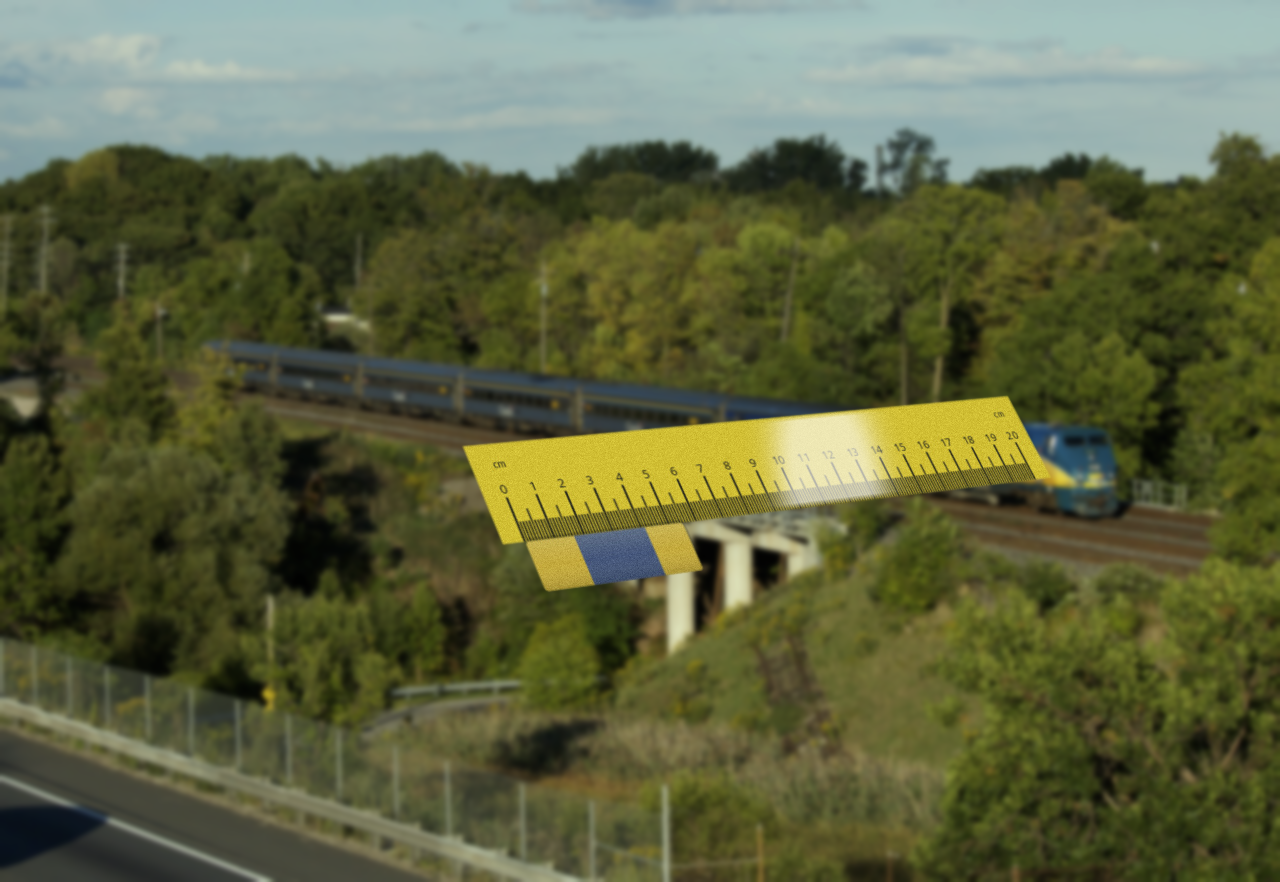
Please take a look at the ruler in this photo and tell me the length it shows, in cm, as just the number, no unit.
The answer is 5.5
